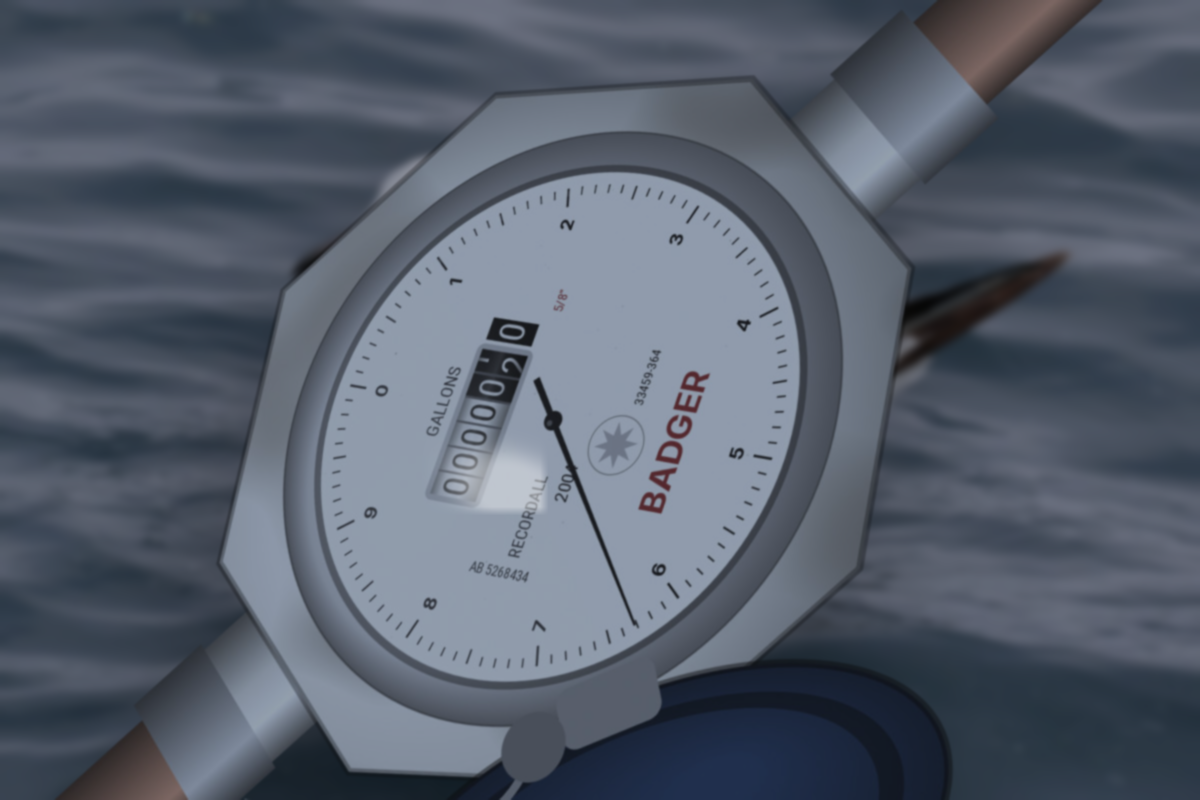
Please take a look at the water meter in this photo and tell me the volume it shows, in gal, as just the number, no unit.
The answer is 16.3
